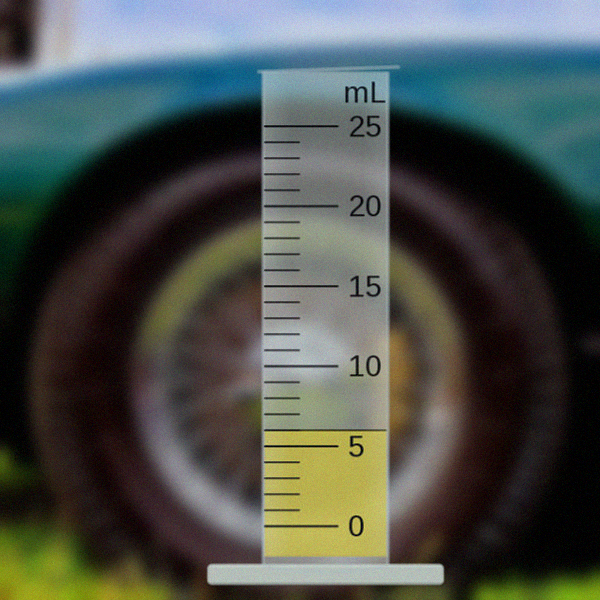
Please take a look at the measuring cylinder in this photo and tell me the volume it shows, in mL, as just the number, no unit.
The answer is 6
